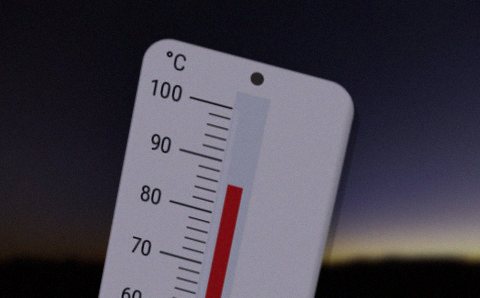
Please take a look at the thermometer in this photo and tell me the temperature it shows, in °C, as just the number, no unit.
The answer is 86
